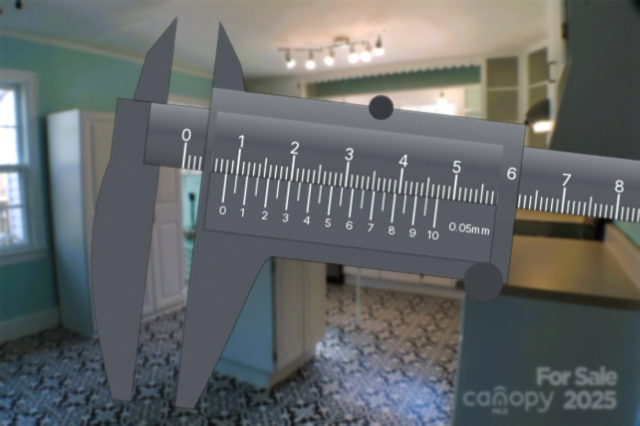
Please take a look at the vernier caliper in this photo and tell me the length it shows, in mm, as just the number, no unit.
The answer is 8.0
